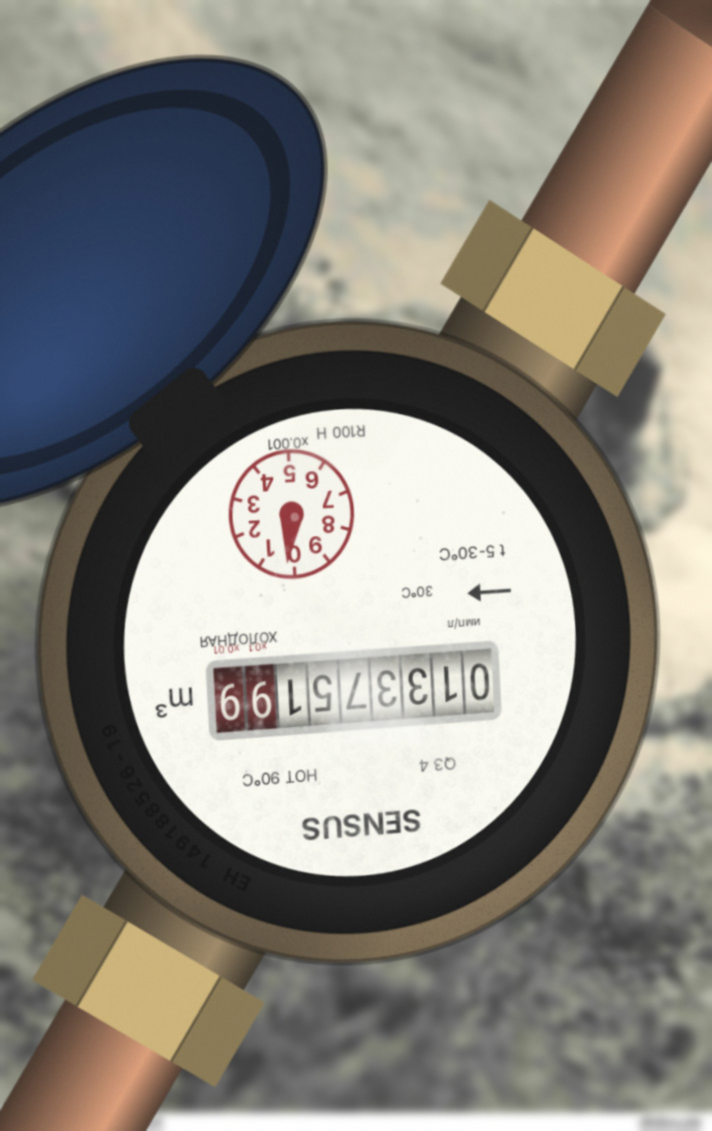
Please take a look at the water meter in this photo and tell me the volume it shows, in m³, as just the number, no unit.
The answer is 133751.990
